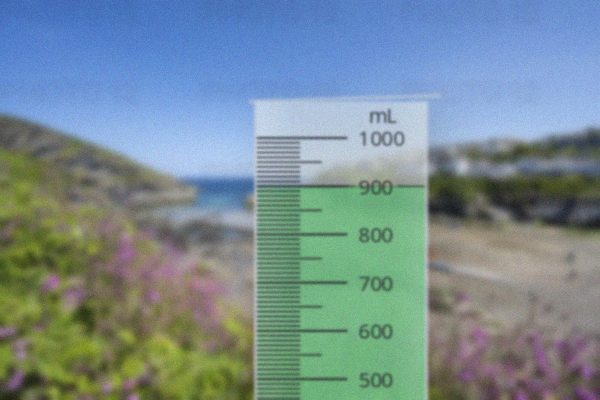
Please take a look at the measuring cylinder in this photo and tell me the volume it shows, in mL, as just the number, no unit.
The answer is 900
